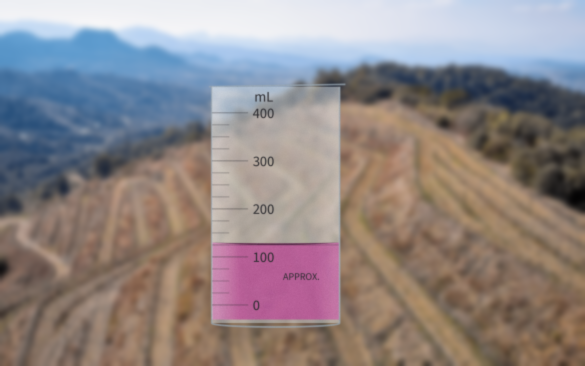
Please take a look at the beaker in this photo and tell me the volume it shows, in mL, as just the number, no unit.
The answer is 125
